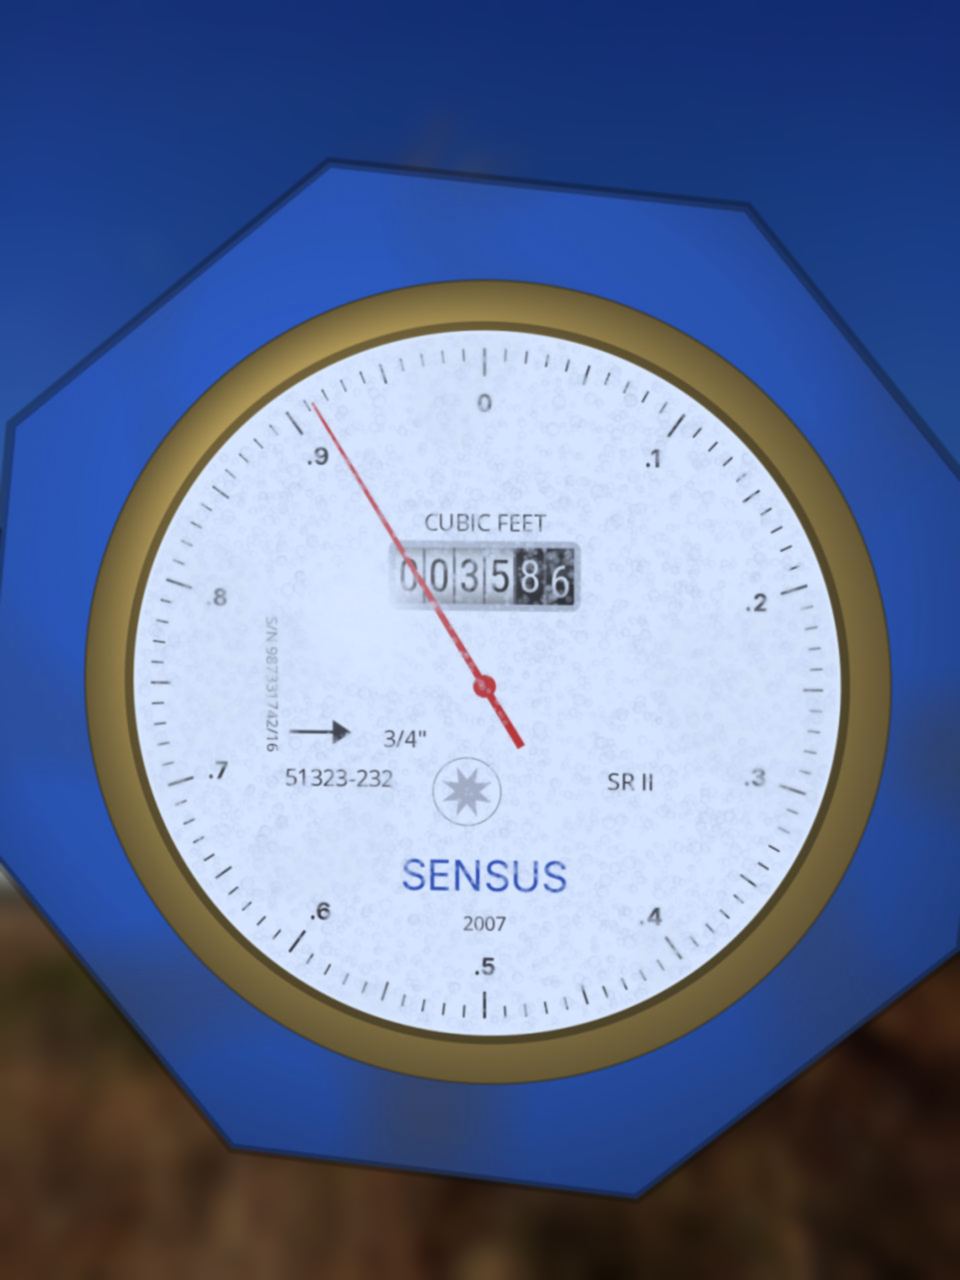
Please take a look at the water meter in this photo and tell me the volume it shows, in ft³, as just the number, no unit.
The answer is 3585.91
